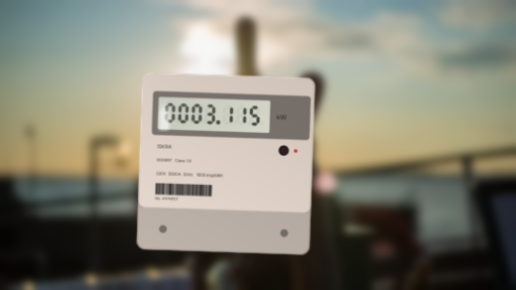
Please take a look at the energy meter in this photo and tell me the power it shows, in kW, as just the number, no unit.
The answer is 3.115
